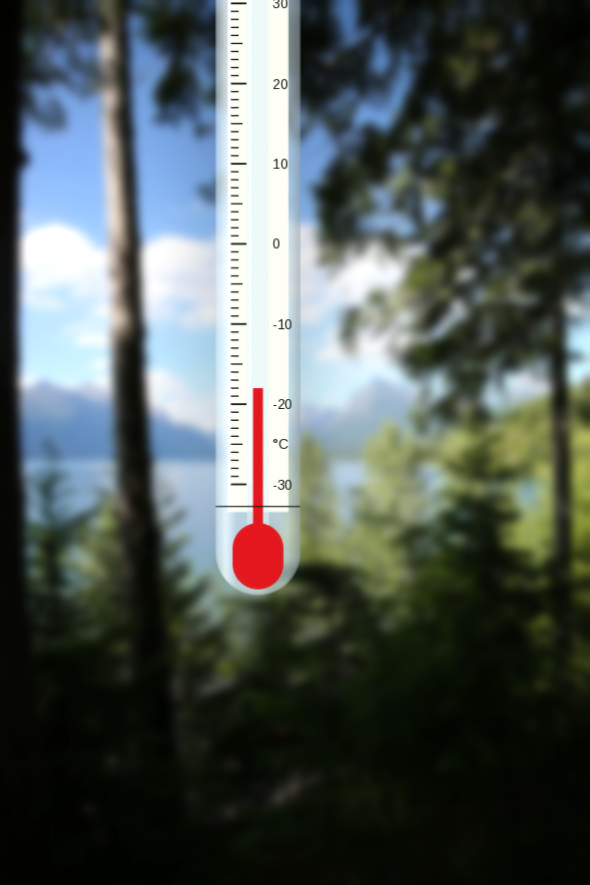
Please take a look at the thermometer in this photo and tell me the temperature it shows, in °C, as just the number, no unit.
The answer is -18
